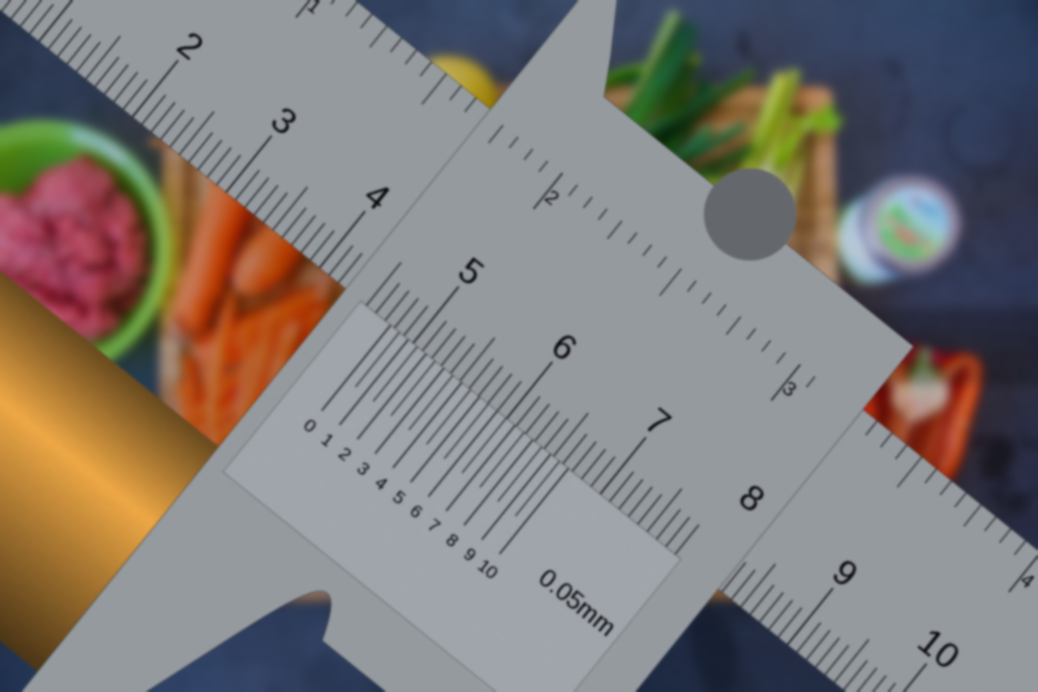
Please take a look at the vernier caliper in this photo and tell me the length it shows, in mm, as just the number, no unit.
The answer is 47.6
